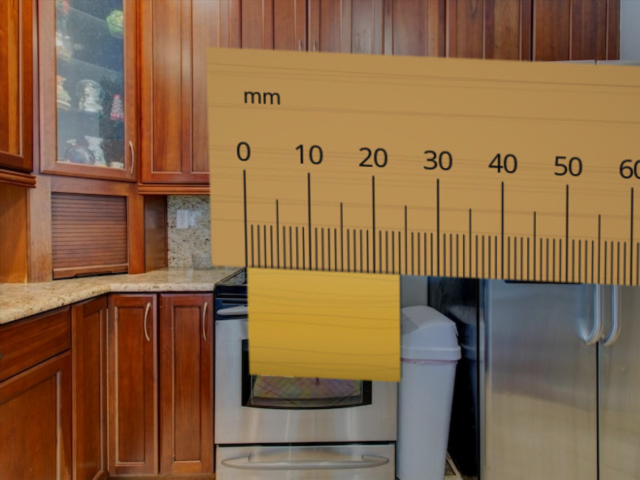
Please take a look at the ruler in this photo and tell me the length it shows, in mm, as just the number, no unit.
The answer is 24
